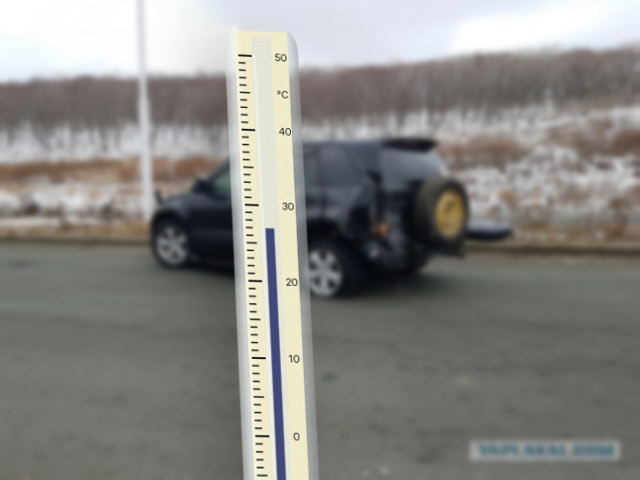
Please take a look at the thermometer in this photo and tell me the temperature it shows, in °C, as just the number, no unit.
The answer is 27
